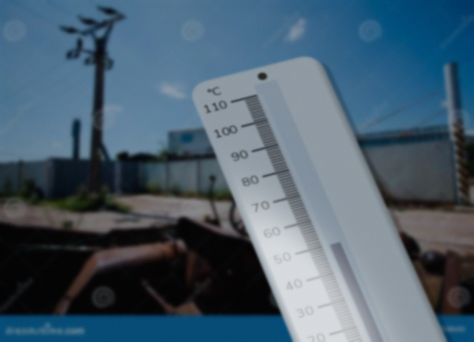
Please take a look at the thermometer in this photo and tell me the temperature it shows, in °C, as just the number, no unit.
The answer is 50
